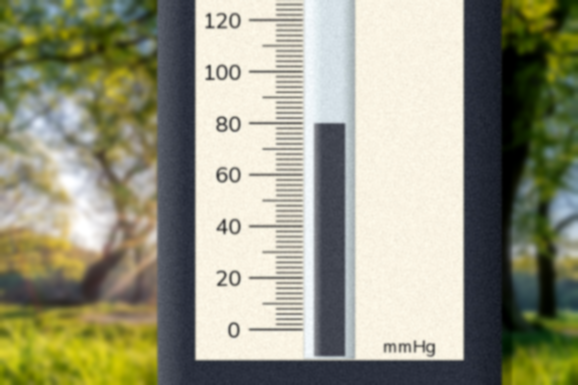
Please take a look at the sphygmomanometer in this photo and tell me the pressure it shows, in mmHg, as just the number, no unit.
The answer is 80
